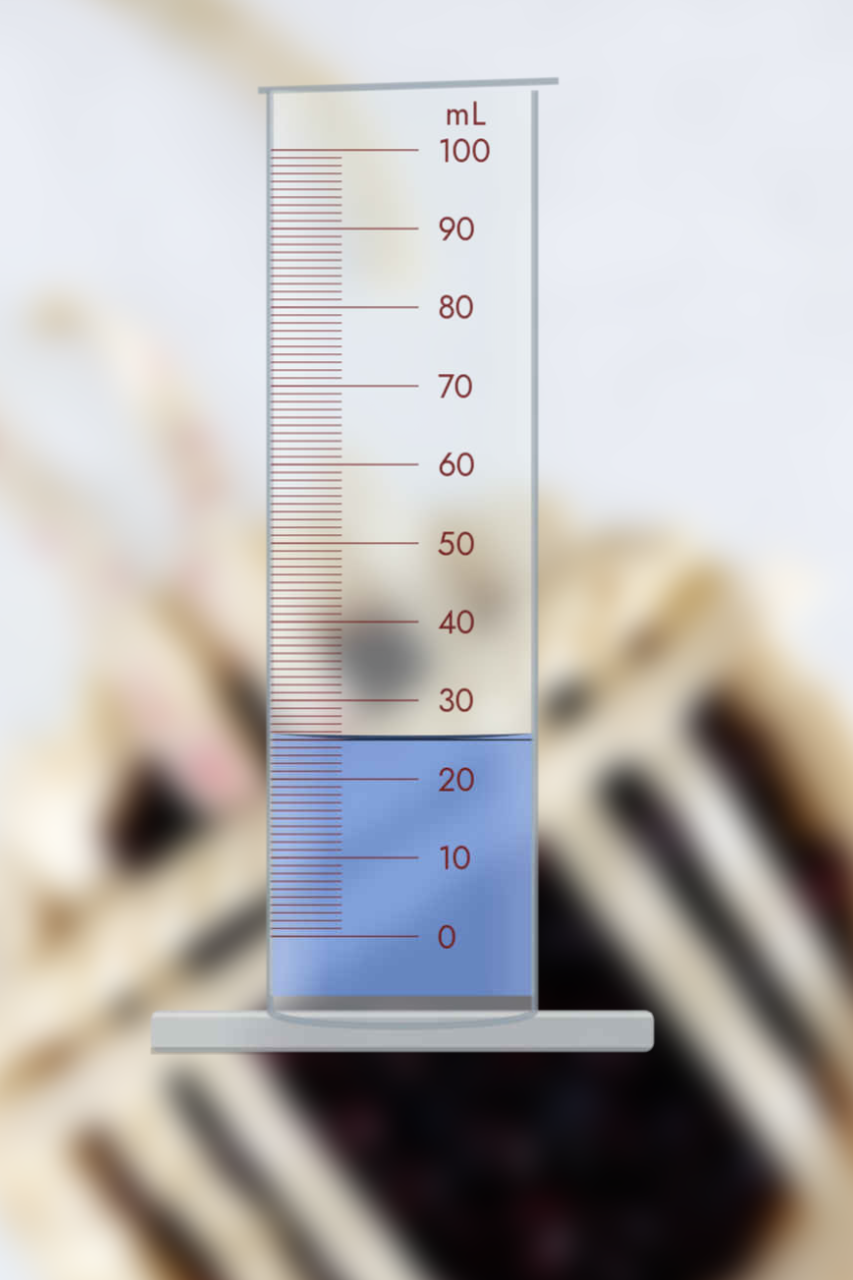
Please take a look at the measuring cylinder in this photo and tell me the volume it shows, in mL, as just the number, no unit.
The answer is 25
